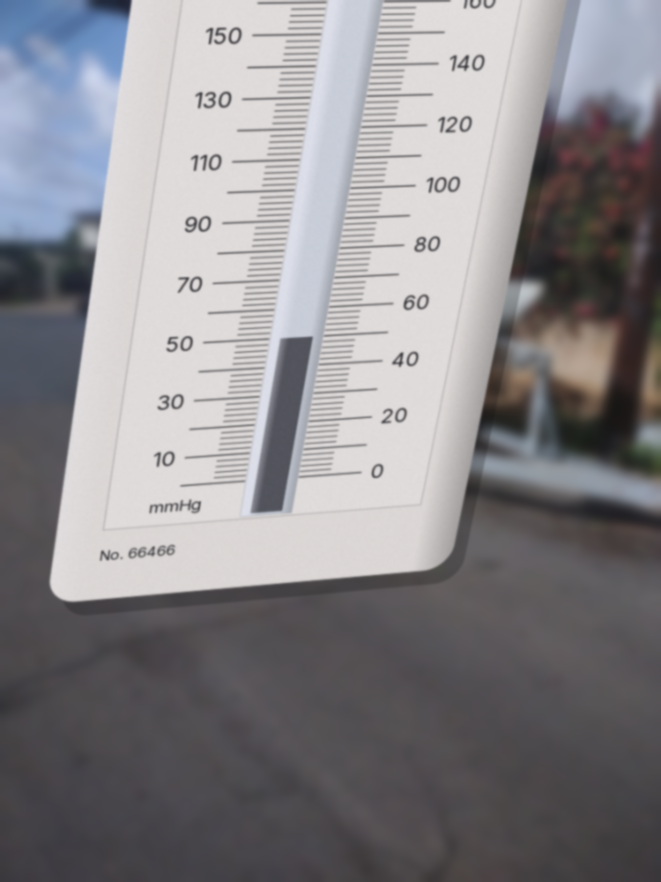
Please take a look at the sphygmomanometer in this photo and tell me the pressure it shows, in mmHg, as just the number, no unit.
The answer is 50
